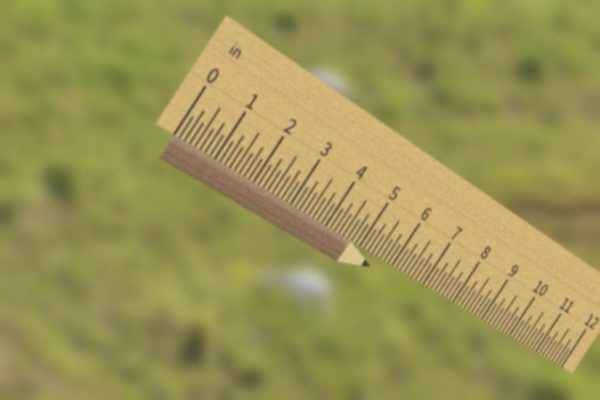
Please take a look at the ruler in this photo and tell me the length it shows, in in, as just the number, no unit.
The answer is 5.5
